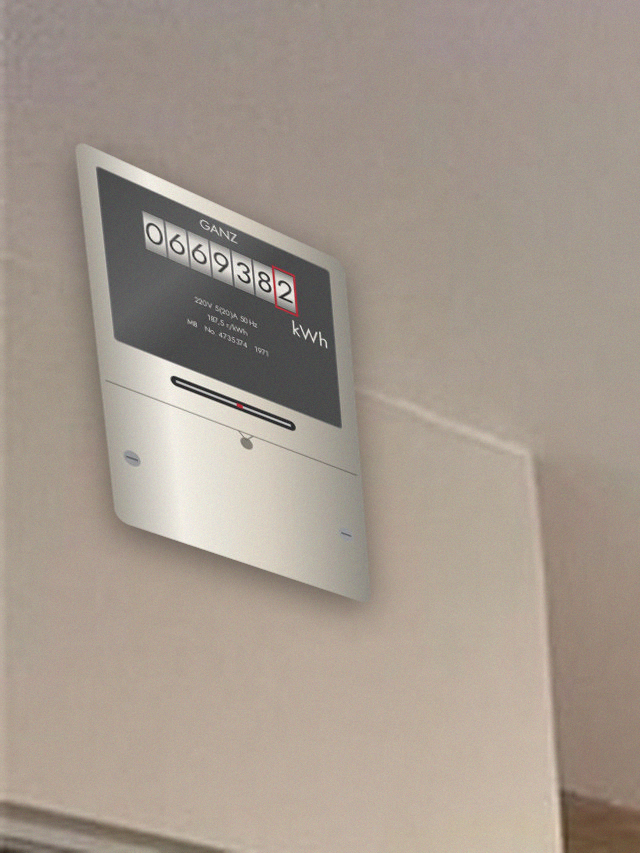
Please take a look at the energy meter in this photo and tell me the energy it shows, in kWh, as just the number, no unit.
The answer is 66938.2
